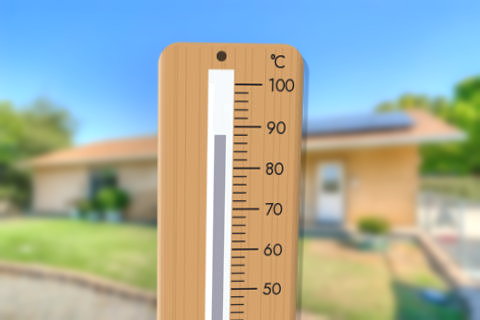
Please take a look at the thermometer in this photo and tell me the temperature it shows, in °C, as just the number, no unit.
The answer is 88
